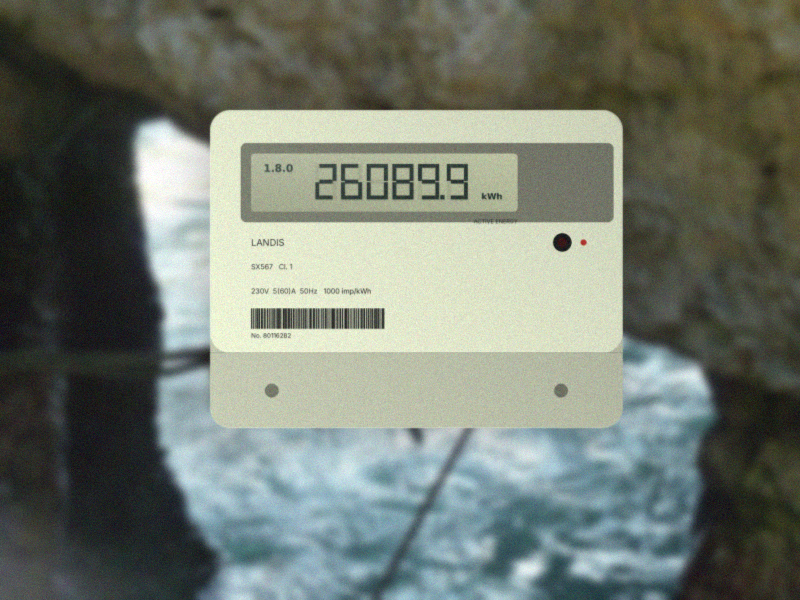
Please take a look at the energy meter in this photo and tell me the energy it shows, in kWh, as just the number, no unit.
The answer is 26089.9
